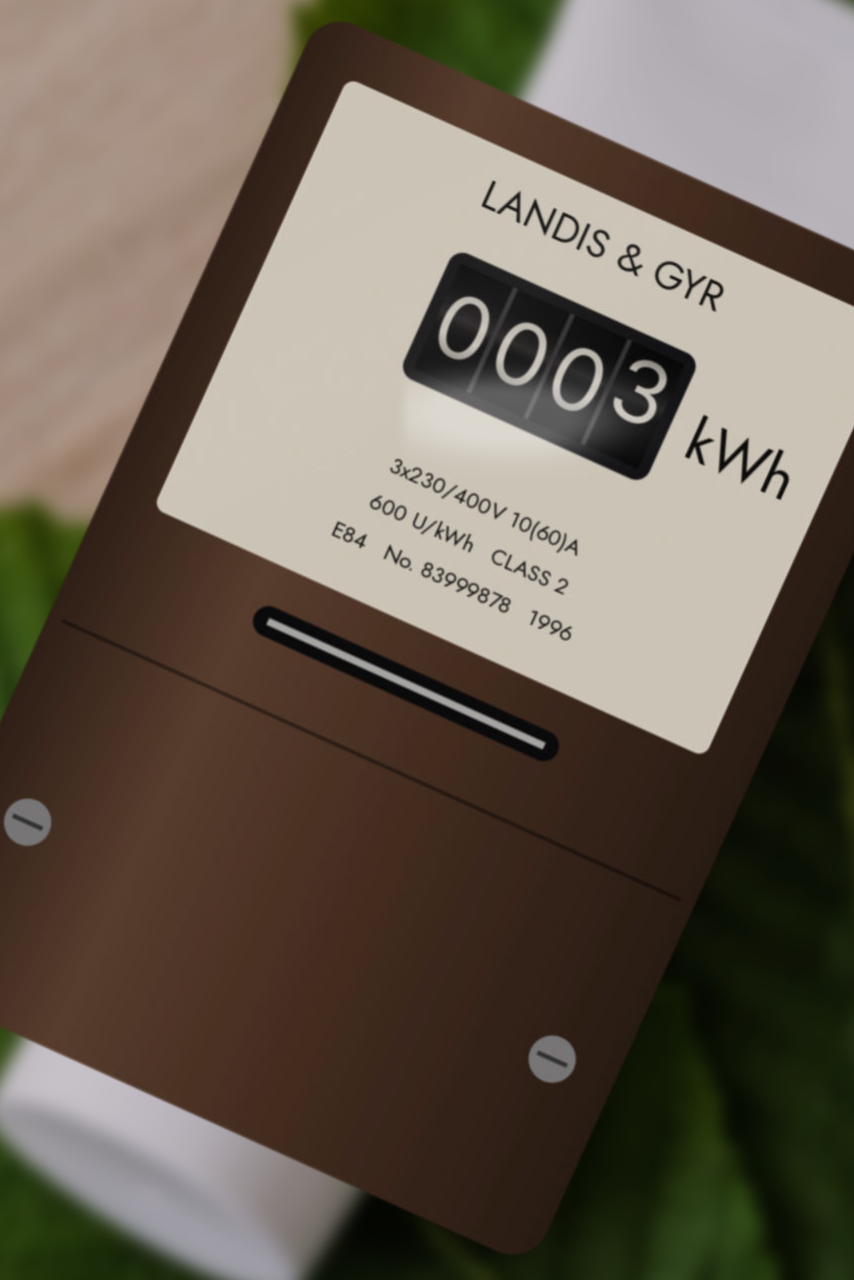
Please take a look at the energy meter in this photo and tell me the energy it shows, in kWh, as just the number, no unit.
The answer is 3
